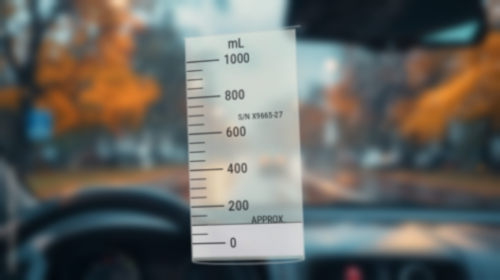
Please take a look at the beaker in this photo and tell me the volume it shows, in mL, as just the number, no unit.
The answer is 100
